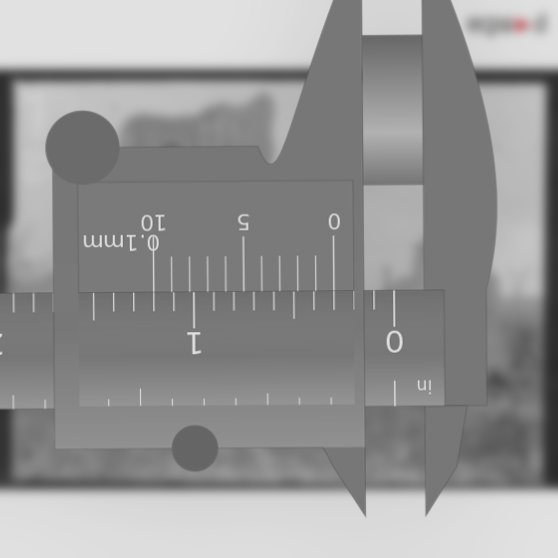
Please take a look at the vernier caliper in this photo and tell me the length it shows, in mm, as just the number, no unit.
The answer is 3.0
